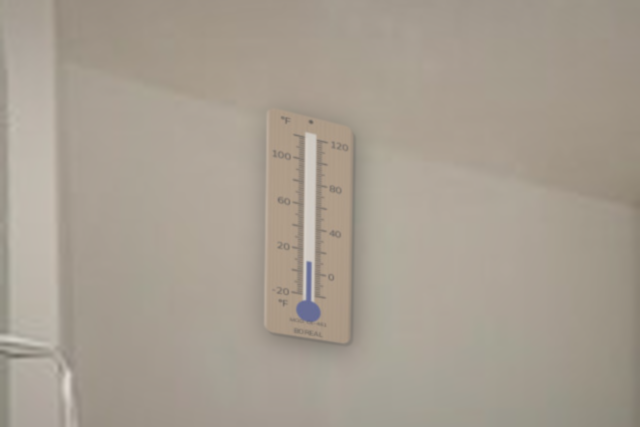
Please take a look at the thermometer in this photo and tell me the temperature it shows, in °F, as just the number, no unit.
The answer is 10
